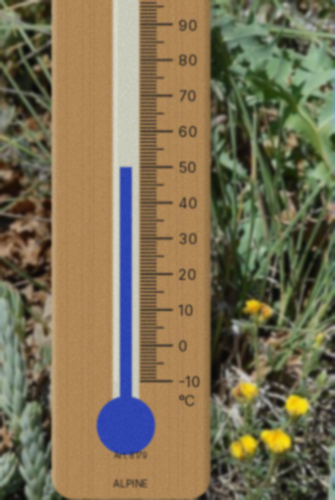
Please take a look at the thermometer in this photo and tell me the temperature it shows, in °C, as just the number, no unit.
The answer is 50
